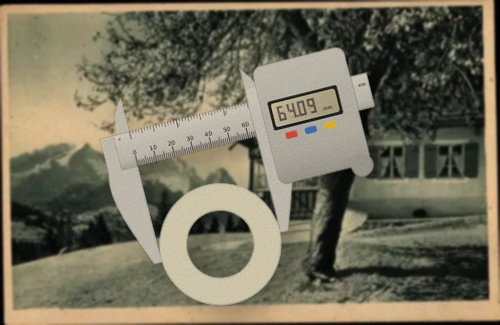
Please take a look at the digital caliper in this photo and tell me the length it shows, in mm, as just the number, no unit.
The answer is 64.09
